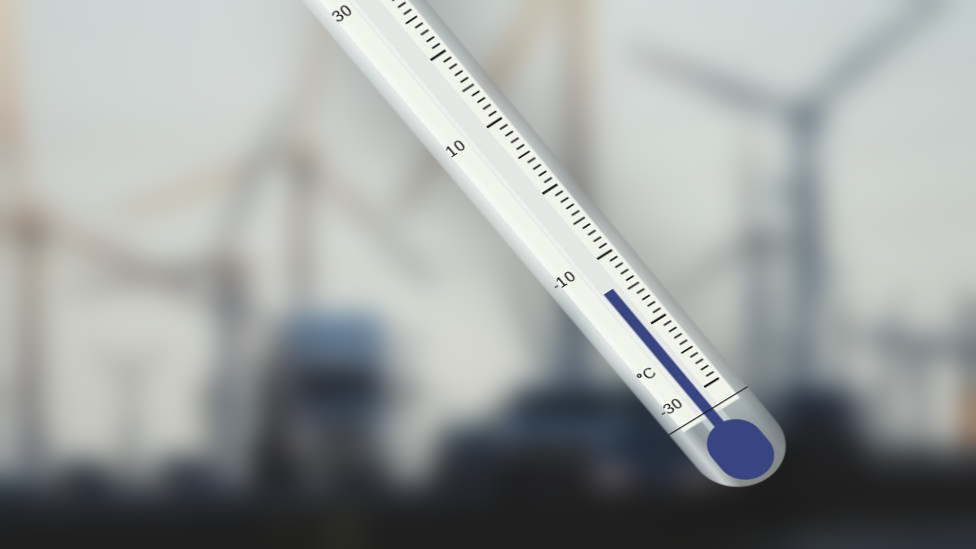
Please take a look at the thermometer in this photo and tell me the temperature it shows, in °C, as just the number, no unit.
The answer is -14
